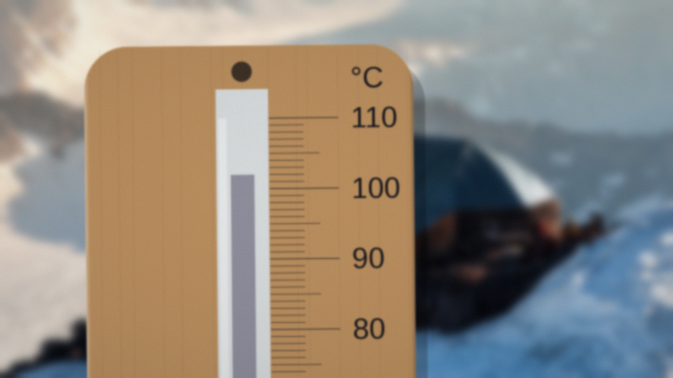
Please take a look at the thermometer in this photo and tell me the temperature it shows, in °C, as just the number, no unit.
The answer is 102
